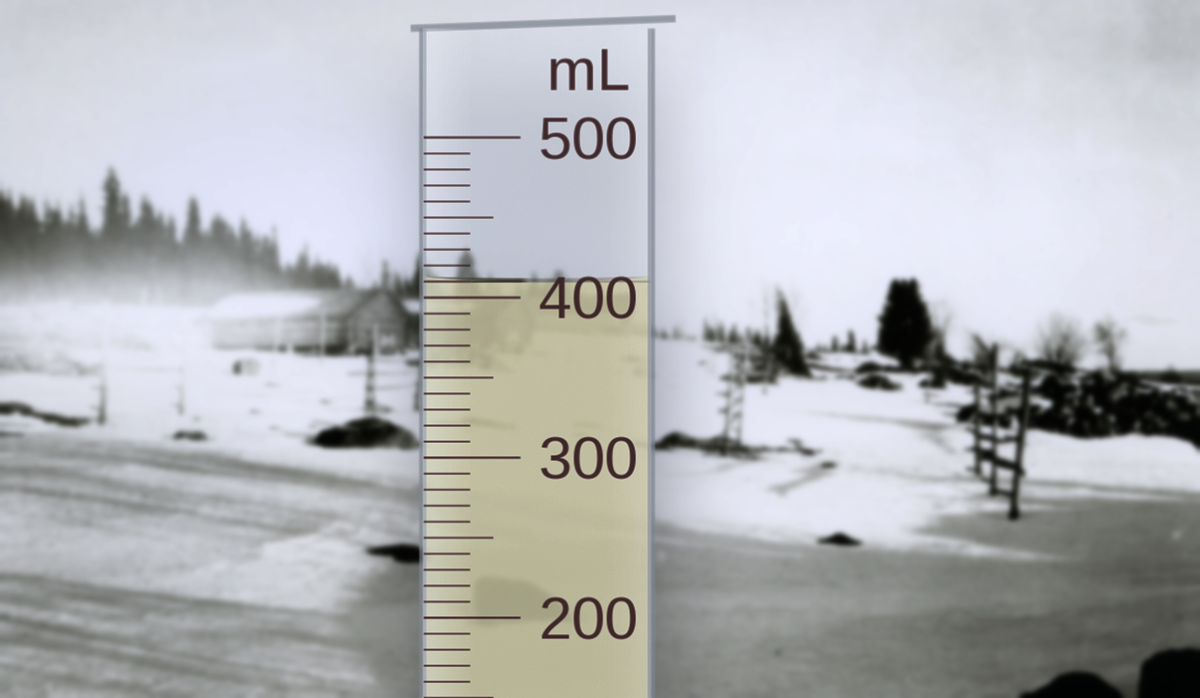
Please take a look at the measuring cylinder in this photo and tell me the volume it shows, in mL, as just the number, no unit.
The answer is 410
